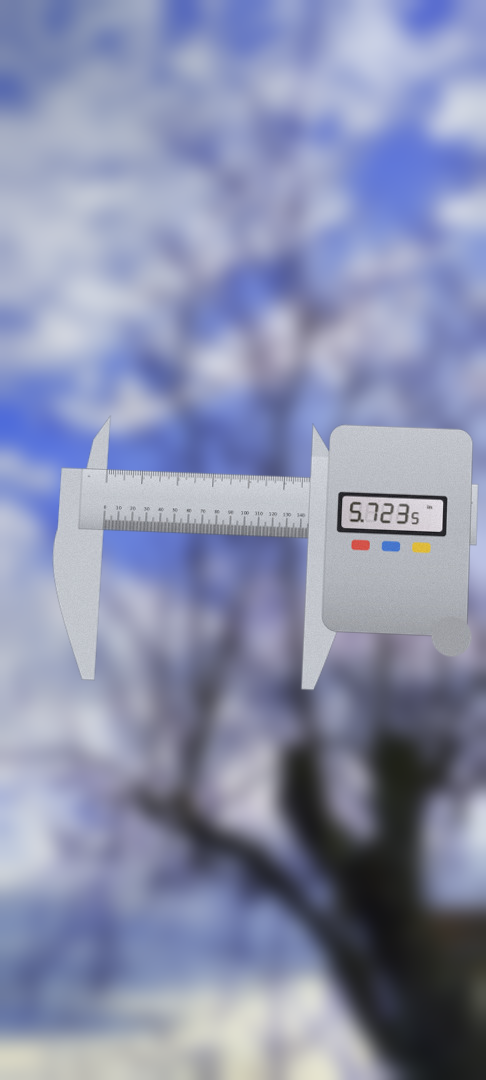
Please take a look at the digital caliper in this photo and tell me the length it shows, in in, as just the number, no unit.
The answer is 5.7235
